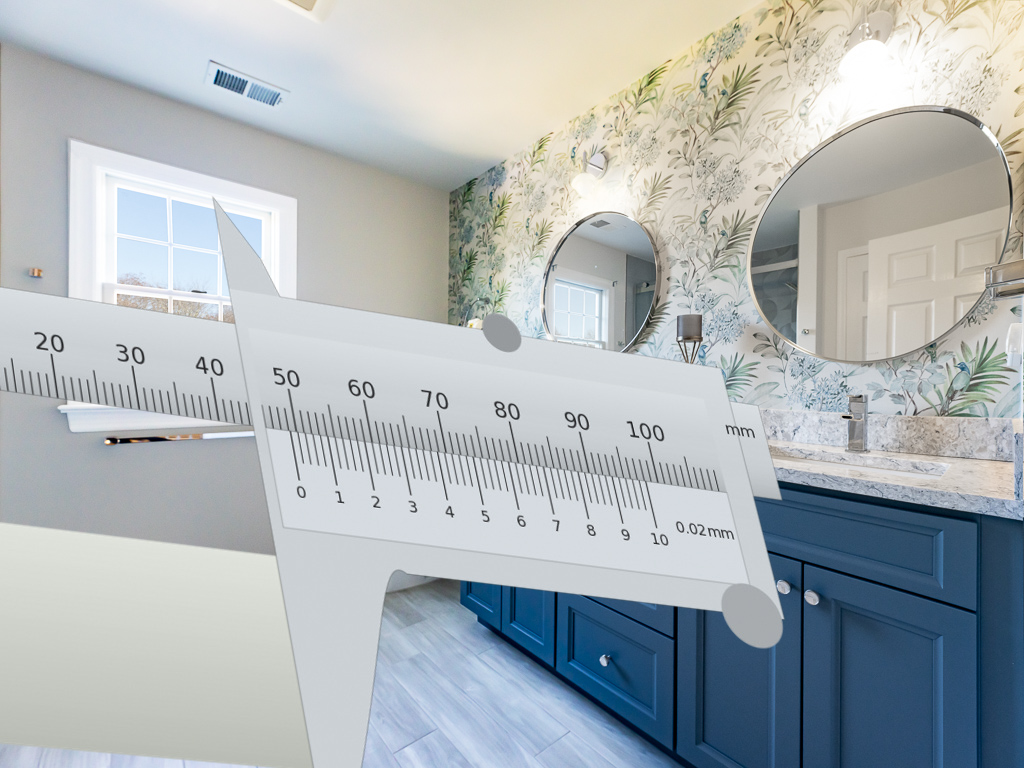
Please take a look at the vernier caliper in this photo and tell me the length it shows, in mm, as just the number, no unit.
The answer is 49.2
